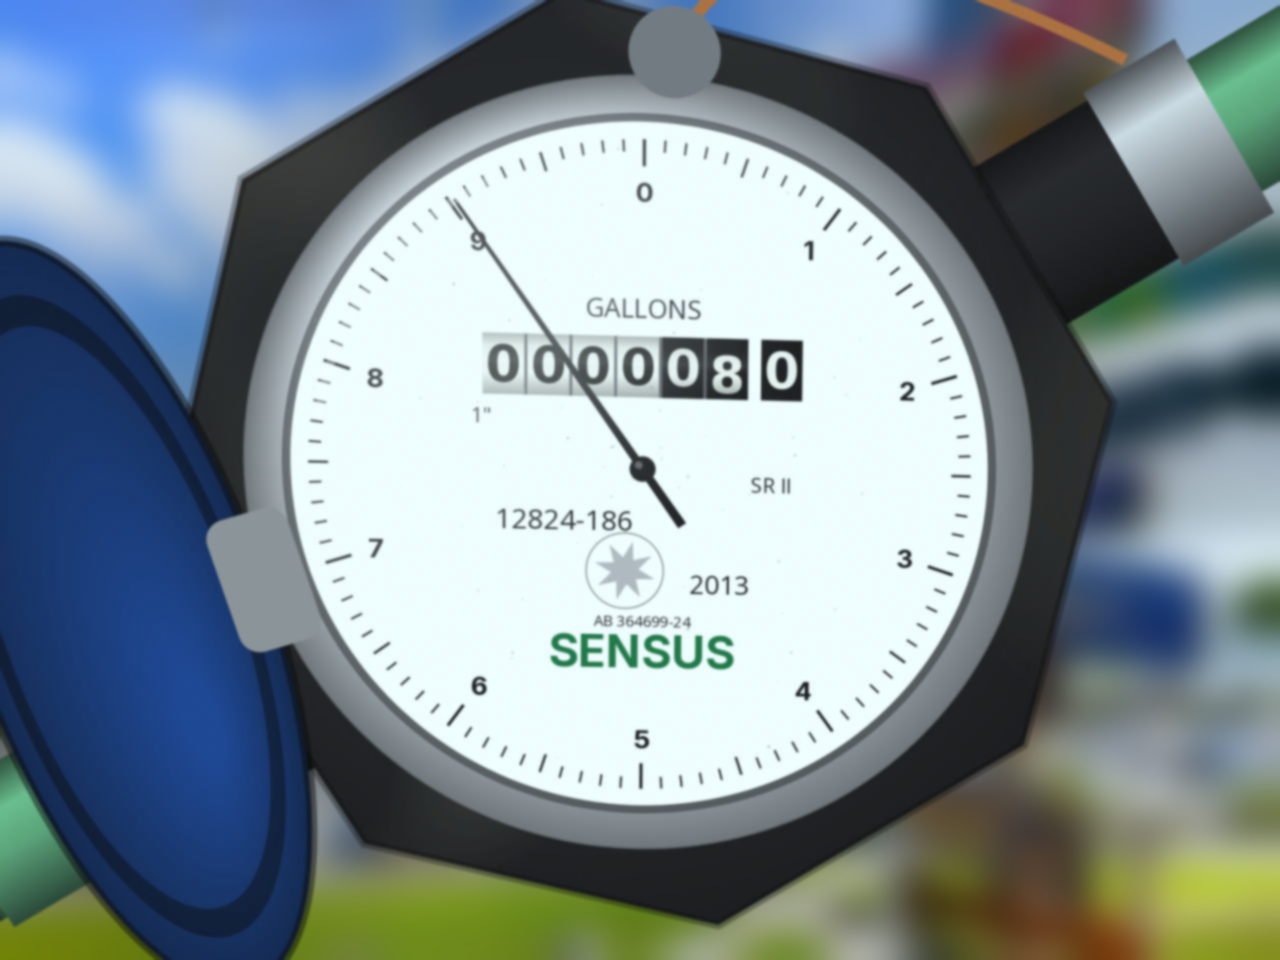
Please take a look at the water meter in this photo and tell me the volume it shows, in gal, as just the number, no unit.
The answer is 79.0
